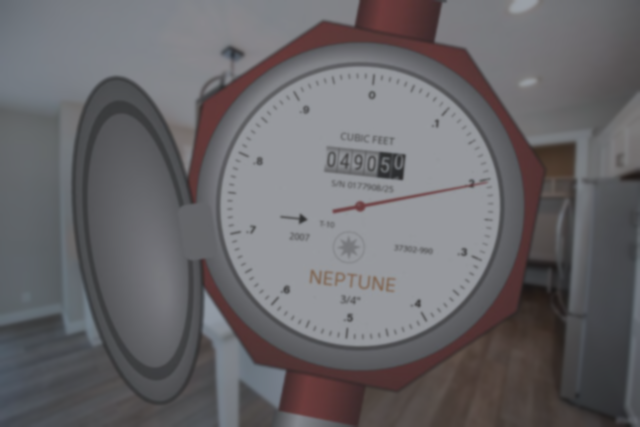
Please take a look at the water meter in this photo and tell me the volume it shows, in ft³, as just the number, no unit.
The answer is 49050.20
